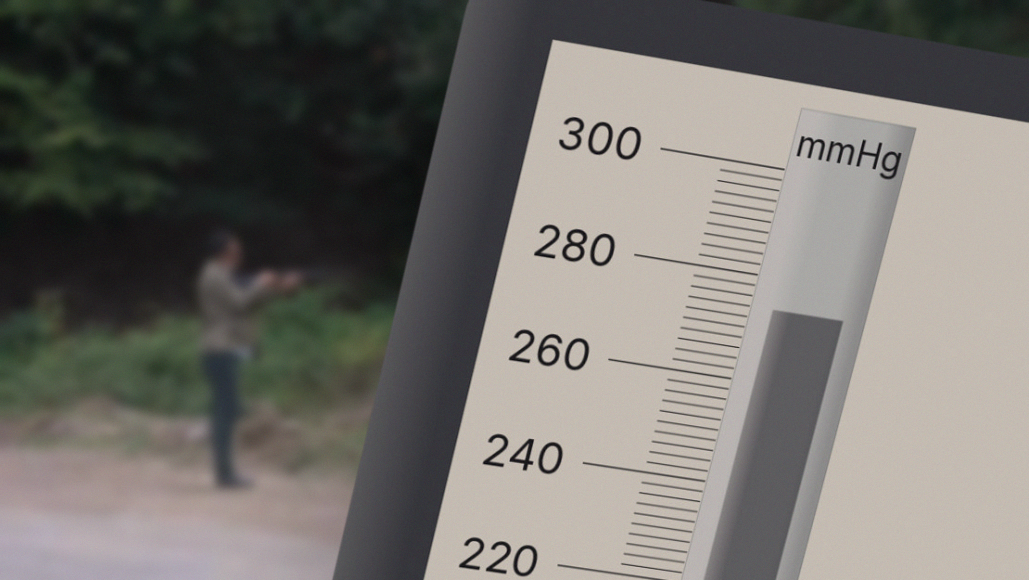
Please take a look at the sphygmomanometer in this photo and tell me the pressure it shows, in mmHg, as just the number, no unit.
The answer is 274
